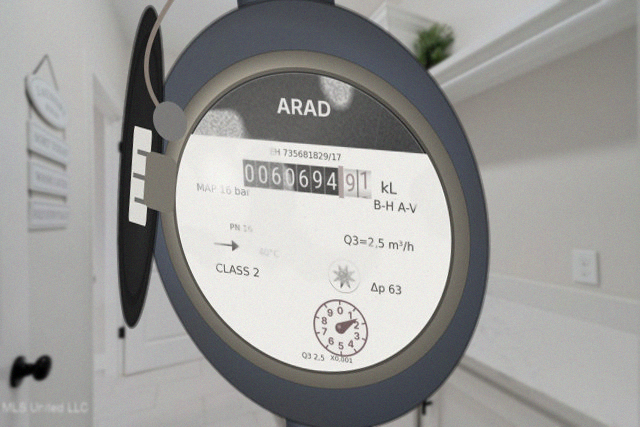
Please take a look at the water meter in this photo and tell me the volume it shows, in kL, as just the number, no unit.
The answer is 60694.911
